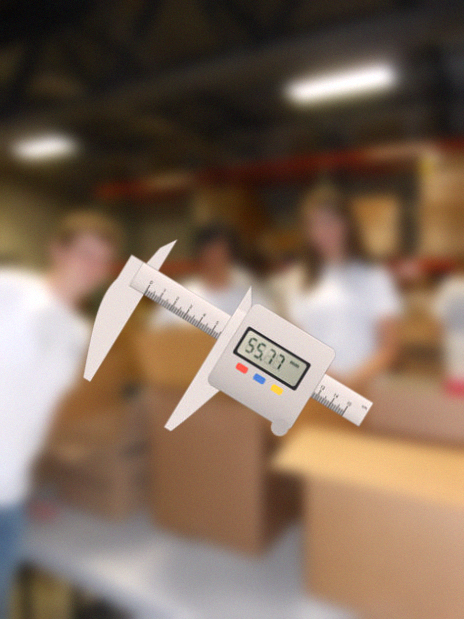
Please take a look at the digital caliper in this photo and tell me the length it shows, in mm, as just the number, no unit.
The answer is 55.77
